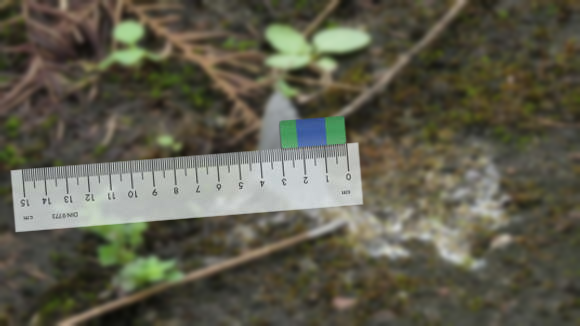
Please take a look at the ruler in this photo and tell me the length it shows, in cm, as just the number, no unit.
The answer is 3
